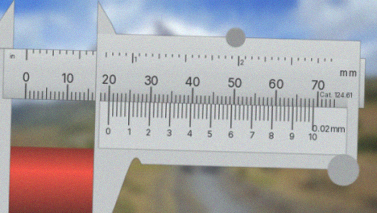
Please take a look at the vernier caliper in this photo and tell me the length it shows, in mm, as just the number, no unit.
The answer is 20.0
